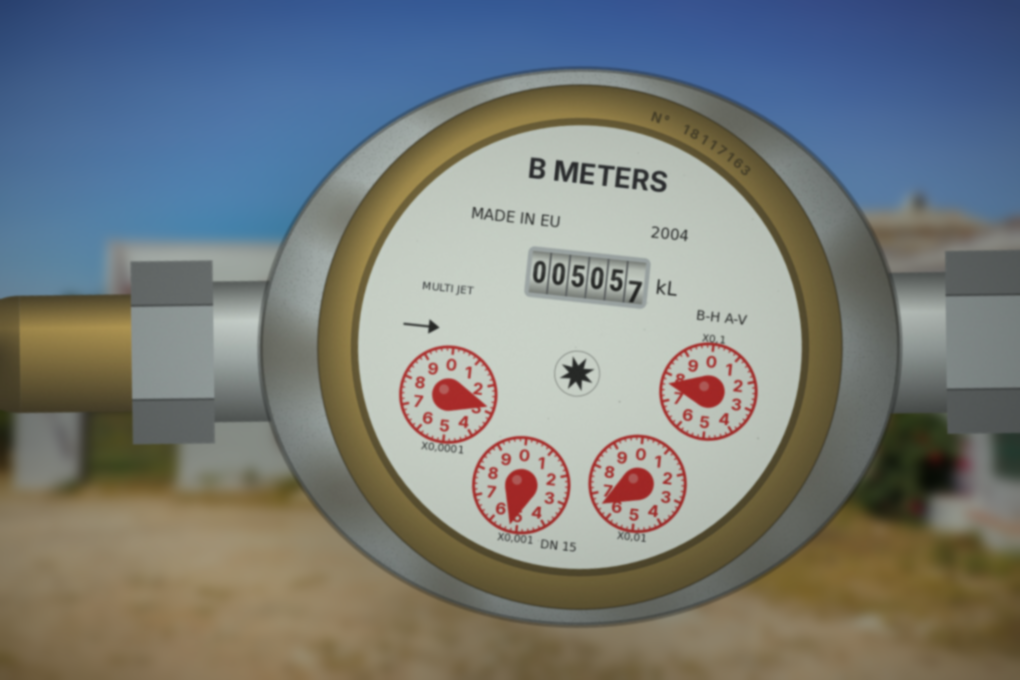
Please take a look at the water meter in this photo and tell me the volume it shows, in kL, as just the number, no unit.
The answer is 5056.7652
